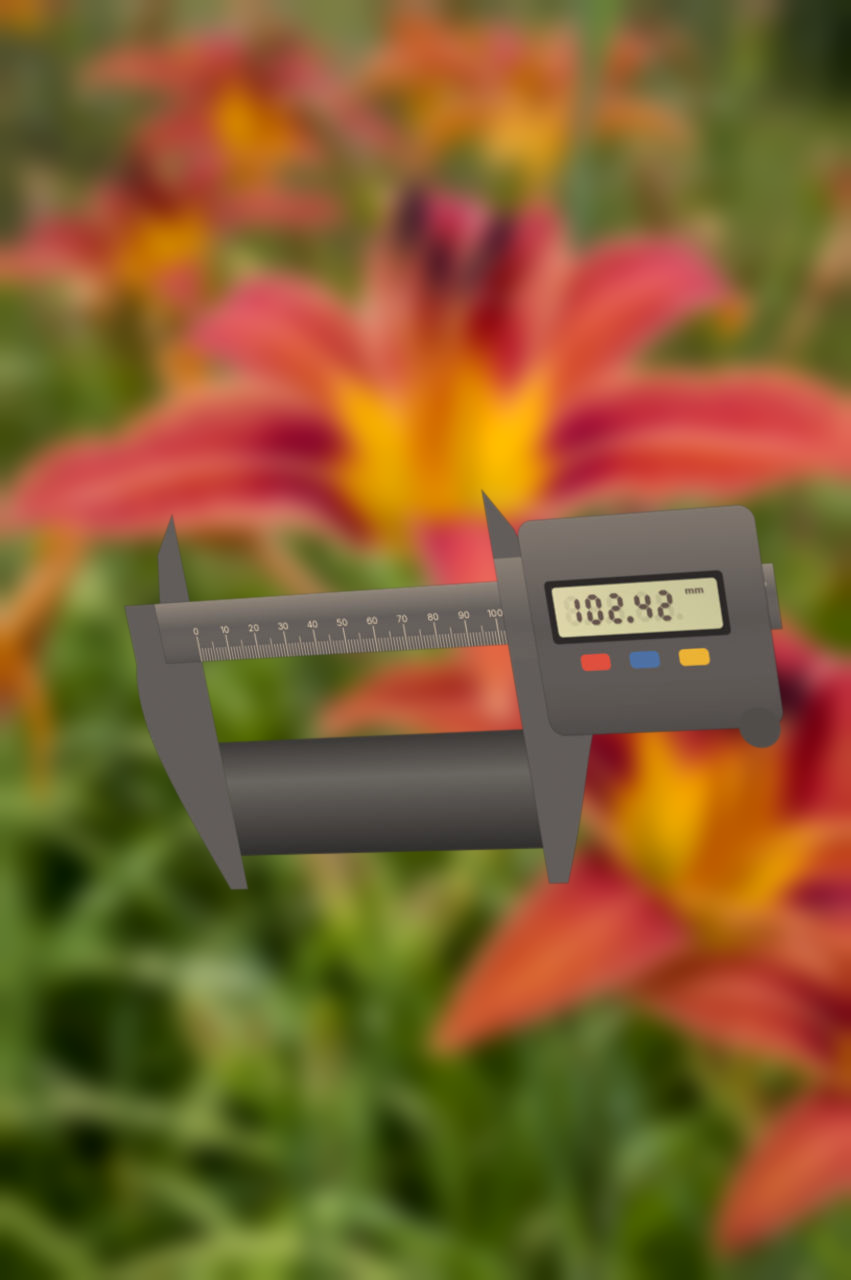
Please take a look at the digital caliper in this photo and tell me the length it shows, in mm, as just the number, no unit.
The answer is 102.42
